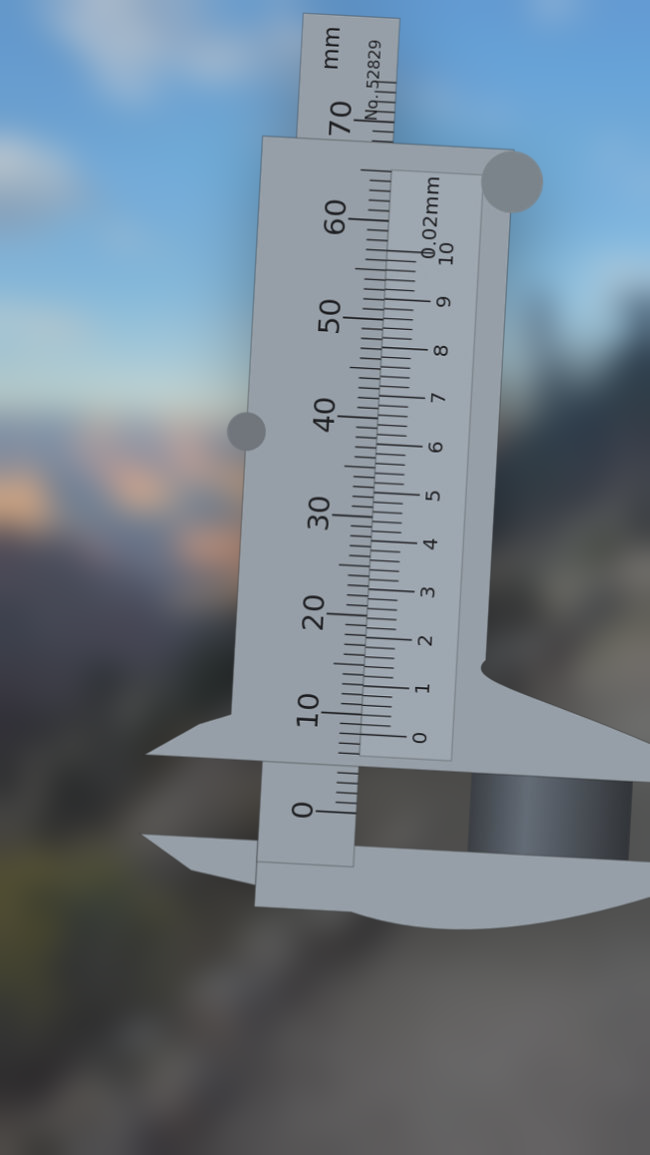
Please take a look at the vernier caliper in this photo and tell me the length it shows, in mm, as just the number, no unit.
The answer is 8.0
